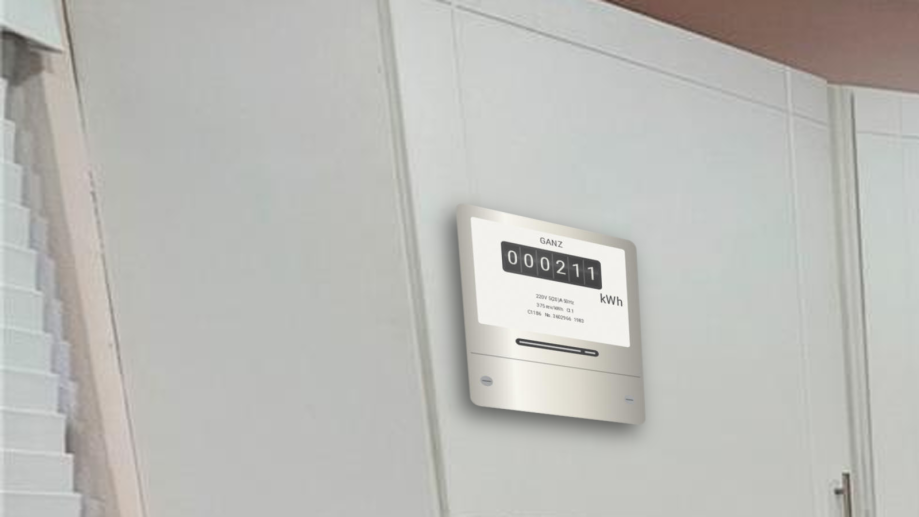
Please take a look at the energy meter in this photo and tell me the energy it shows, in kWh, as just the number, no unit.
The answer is 211
